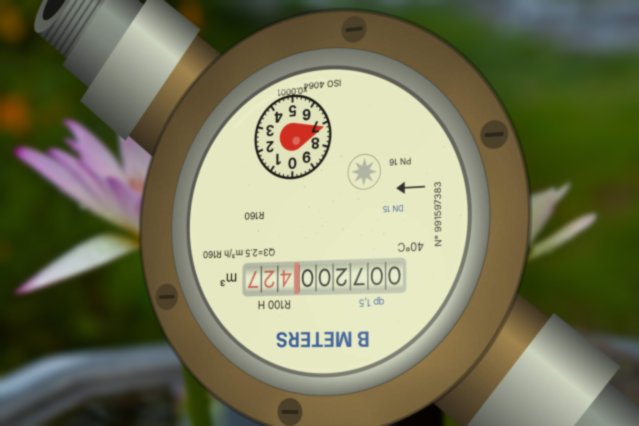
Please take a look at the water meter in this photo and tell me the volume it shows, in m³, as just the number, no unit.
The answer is 7200.4277
